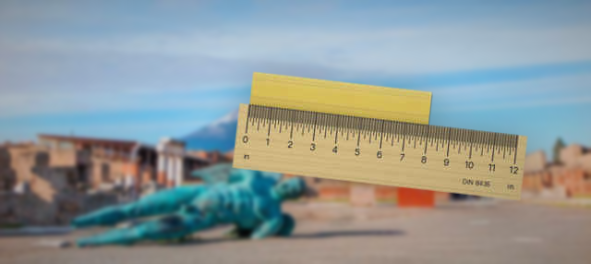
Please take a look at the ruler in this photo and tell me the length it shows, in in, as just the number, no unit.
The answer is 8
